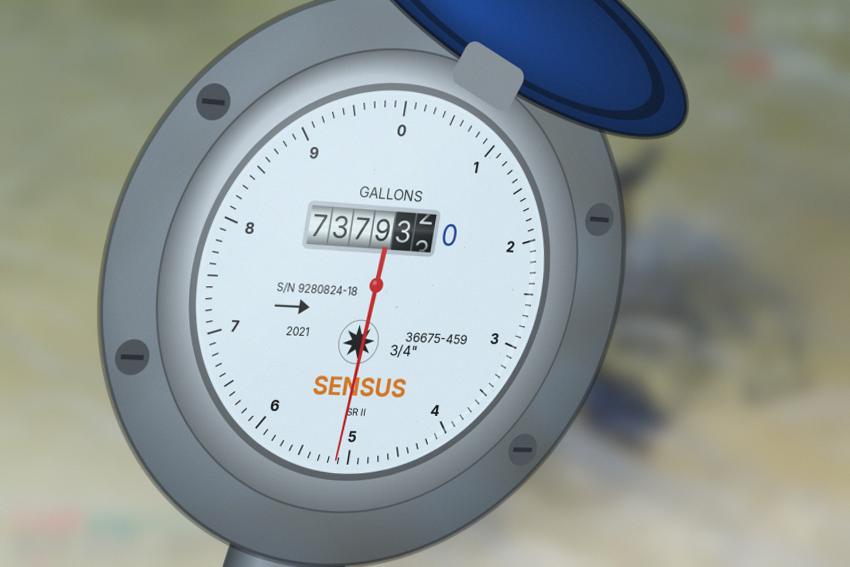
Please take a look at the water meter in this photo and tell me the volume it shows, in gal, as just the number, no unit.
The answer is 7379325.1
